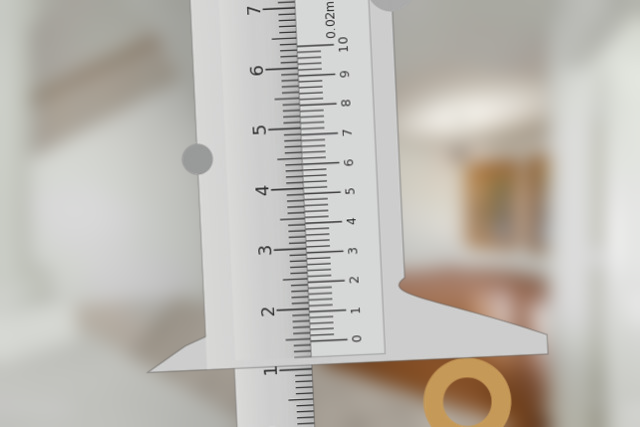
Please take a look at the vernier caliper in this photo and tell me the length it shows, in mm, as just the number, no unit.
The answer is 14.6
